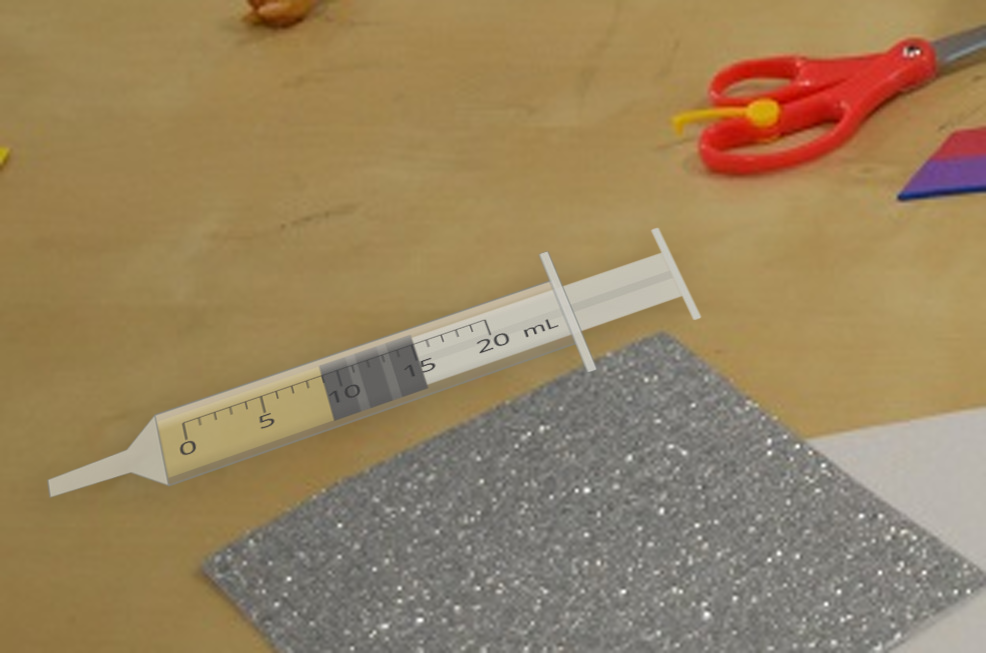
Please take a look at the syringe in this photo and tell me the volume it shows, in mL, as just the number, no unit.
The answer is 9
